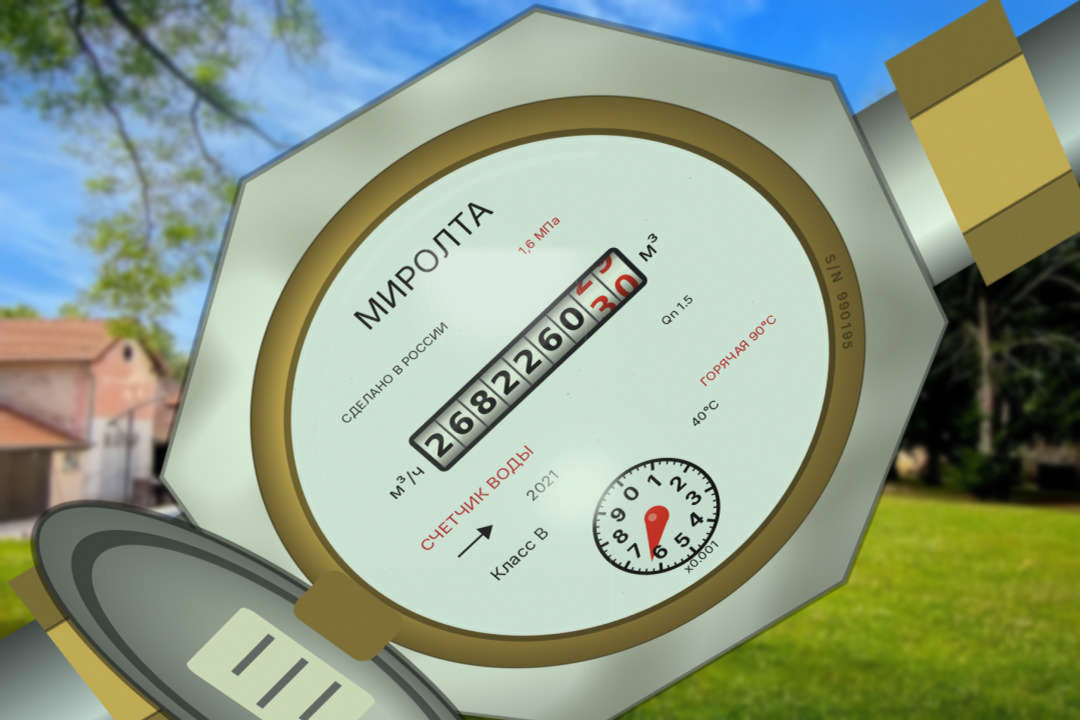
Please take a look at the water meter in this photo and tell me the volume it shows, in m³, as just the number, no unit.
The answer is 2682260.296
